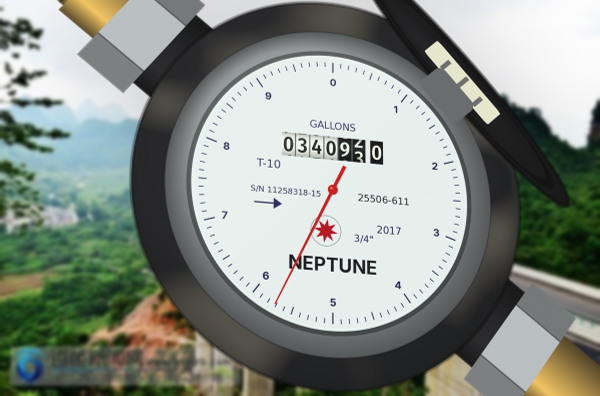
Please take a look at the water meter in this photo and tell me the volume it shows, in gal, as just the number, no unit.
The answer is 340925.7
